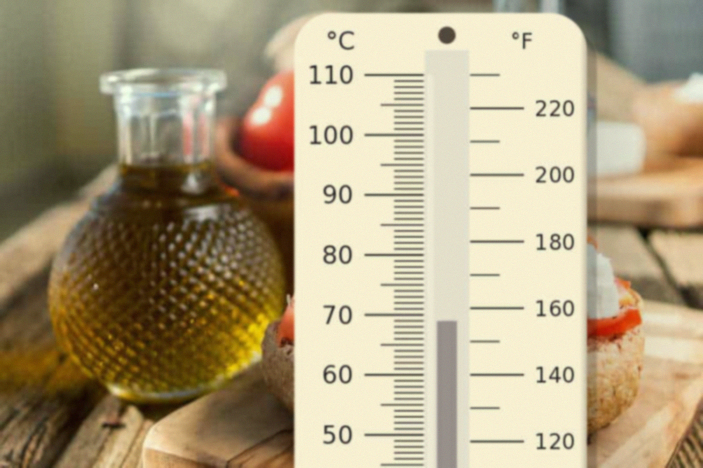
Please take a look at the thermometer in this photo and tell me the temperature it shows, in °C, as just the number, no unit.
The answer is 69
